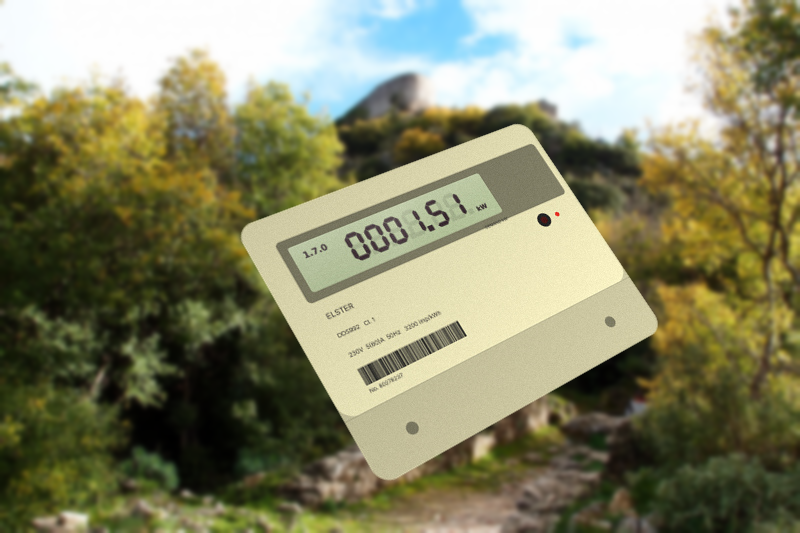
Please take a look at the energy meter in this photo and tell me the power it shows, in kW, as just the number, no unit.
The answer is 1.51
